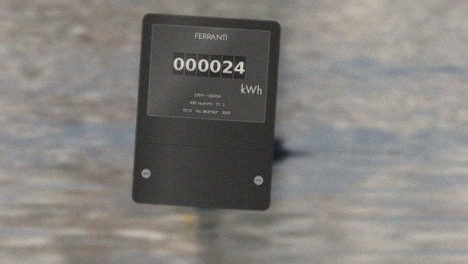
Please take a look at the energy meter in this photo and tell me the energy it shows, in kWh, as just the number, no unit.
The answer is 24
